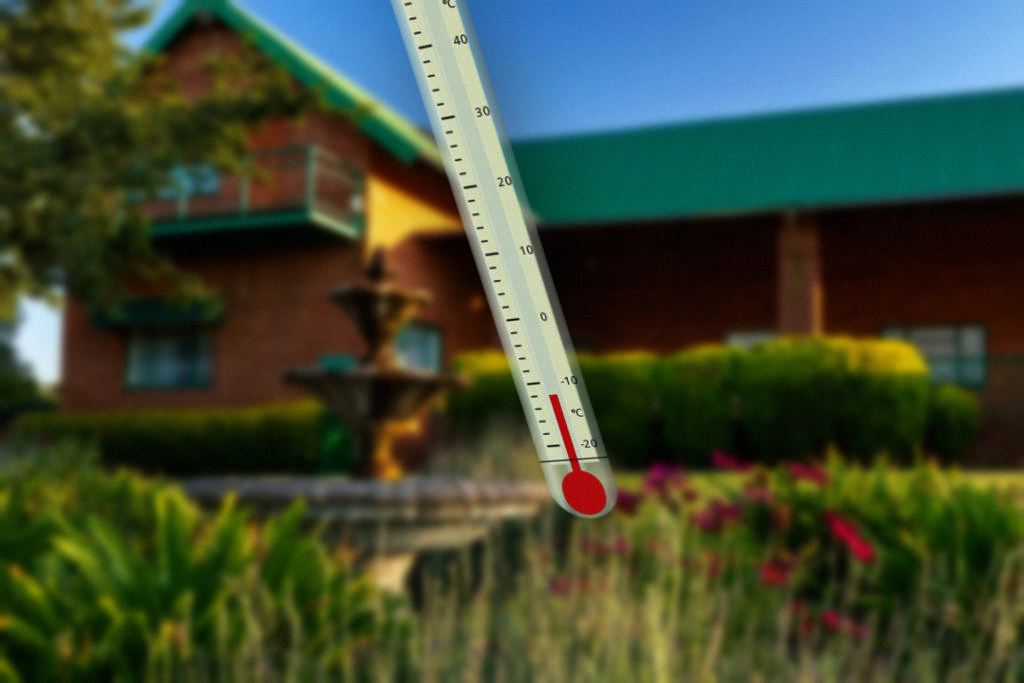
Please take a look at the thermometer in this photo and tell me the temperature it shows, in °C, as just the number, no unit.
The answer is -12
